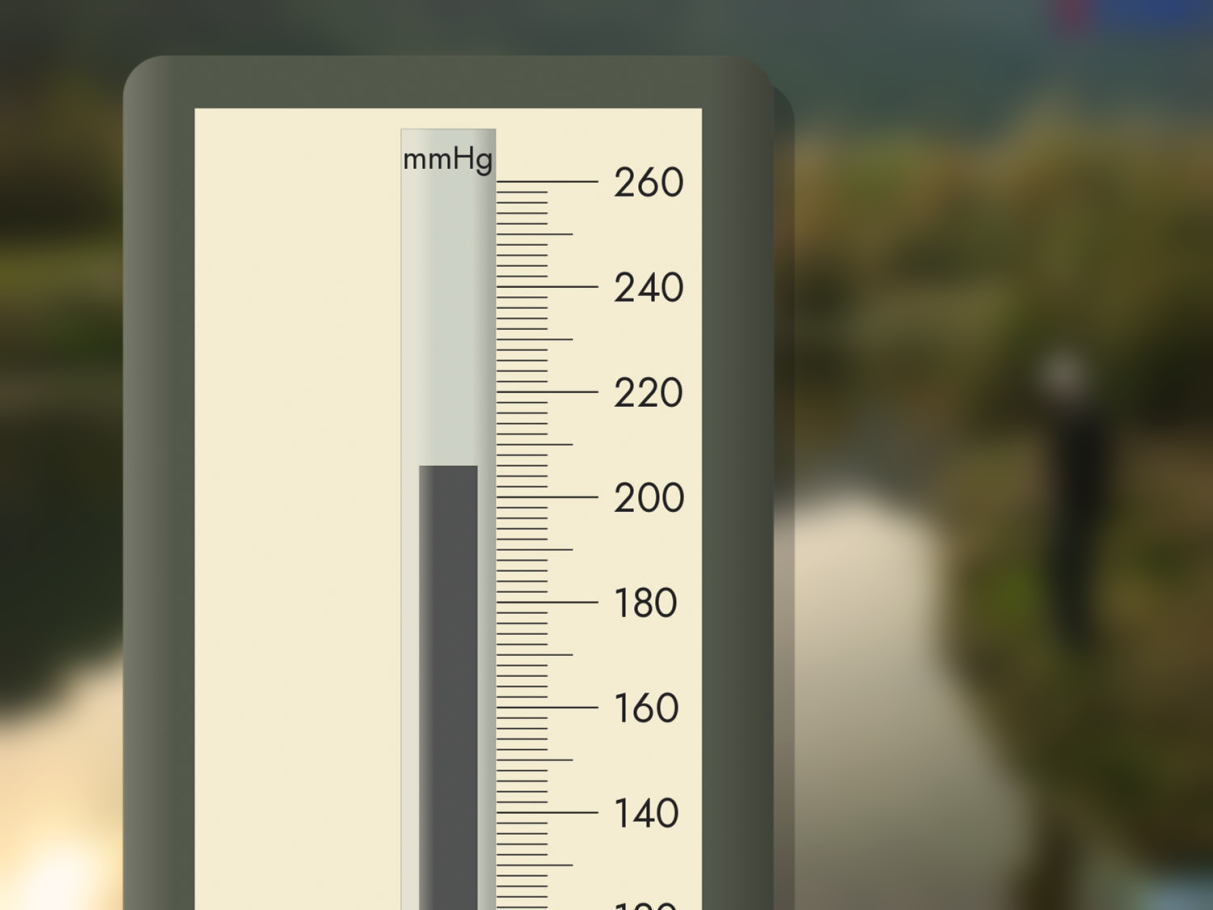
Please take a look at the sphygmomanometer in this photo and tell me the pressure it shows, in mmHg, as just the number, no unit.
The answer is 206
